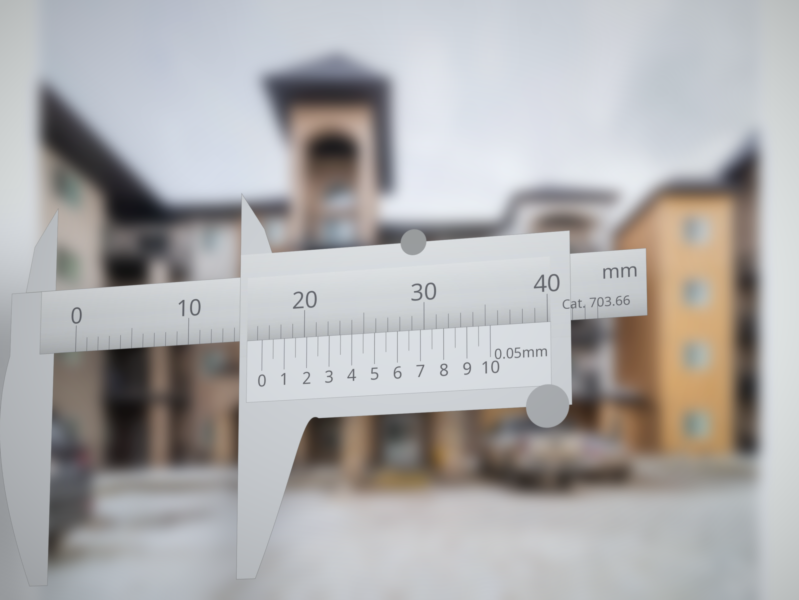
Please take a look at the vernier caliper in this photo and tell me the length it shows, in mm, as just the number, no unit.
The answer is 16.4
